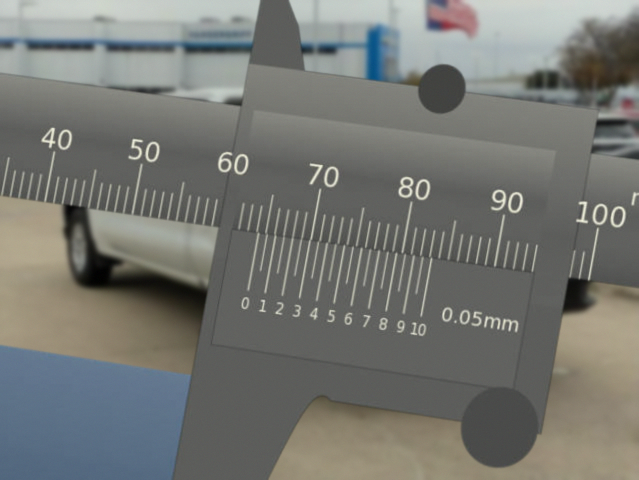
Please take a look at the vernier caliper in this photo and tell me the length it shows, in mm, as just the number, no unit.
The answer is 64.2
